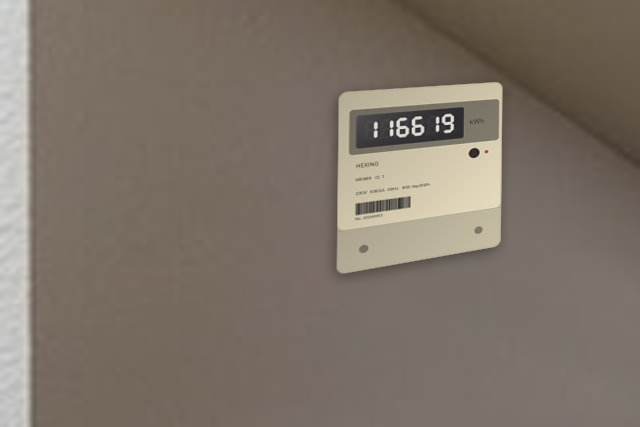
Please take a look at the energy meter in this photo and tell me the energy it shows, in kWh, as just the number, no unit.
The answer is 116619
